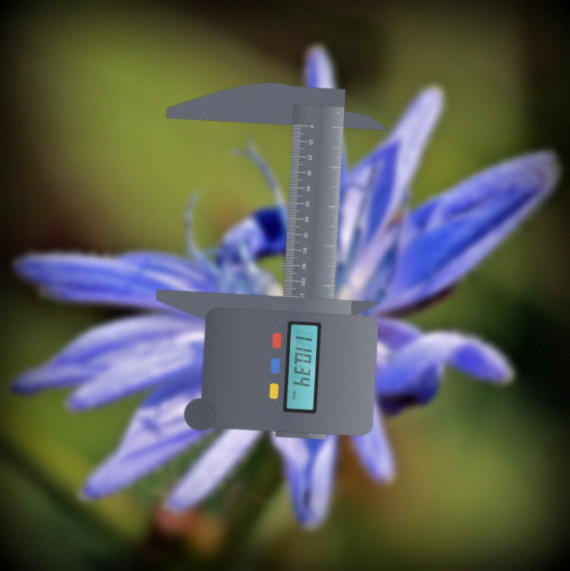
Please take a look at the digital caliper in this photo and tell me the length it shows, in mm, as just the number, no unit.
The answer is 110.34
